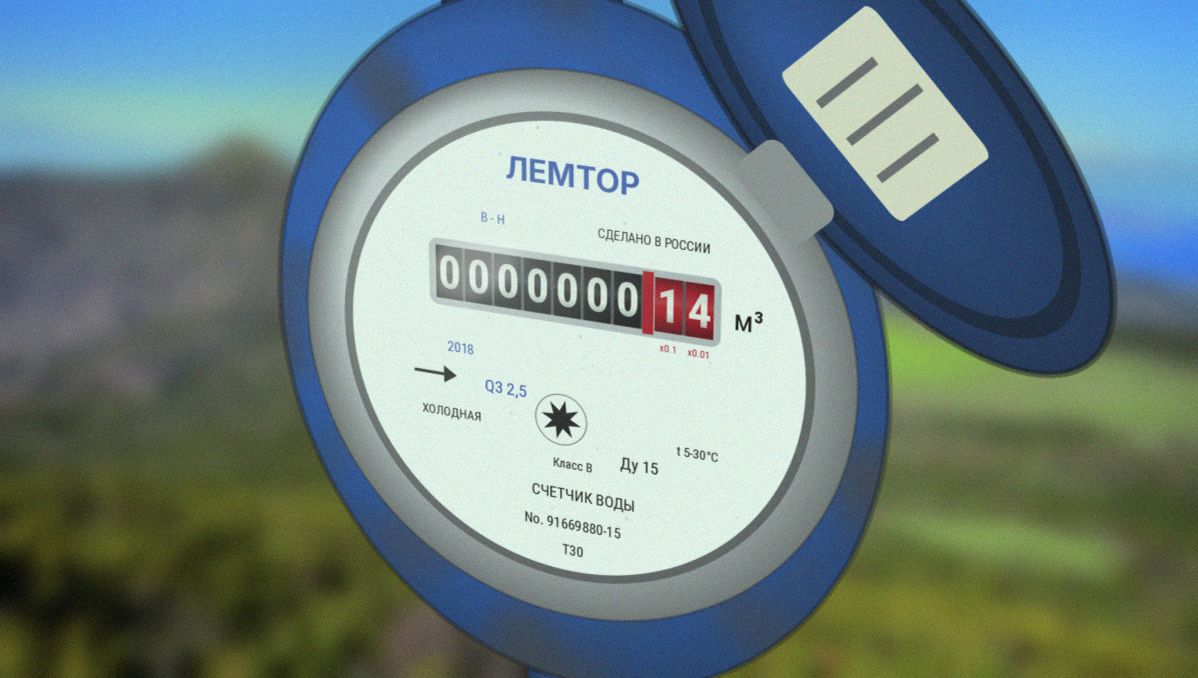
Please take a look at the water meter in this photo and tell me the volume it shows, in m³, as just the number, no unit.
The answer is 0.14
